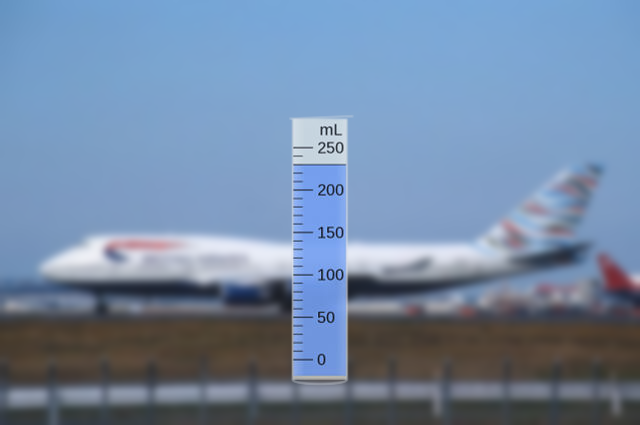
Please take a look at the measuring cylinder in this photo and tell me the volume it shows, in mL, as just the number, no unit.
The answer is 230
